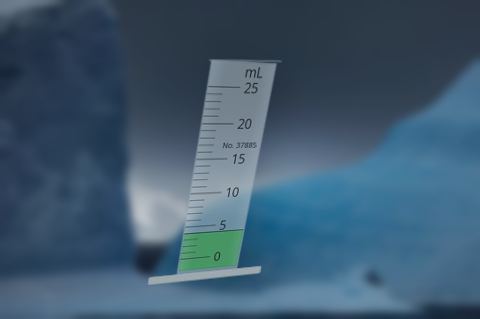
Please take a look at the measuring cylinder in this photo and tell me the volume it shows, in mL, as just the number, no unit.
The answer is 4
